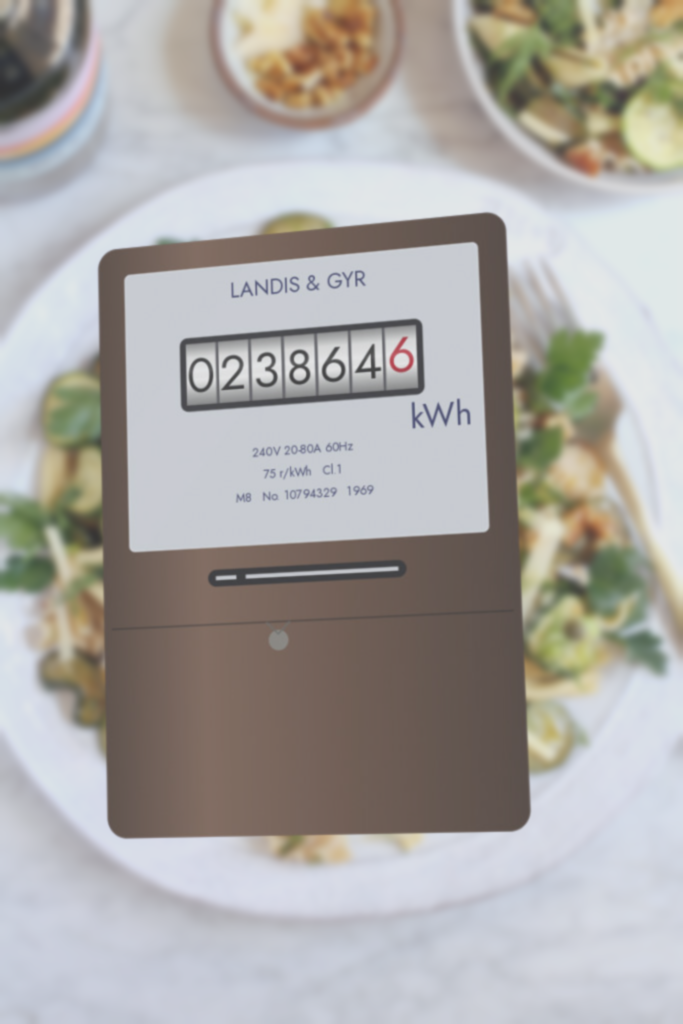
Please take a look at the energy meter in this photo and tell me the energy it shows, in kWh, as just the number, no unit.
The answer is 23864.6
